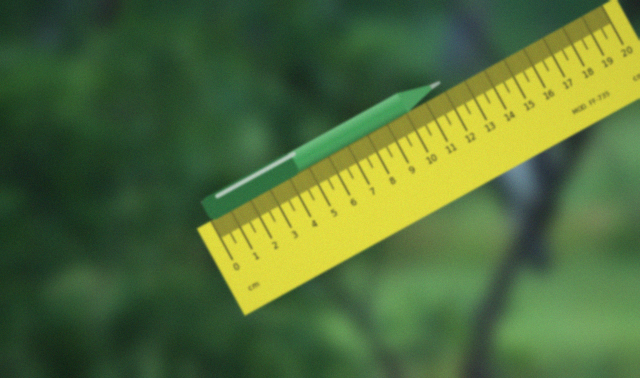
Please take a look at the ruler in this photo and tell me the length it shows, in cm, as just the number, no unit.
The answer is 12
